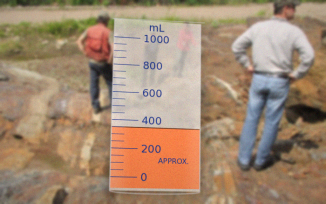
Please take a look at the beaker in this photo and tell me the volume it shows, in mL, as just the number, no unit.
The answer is 350
